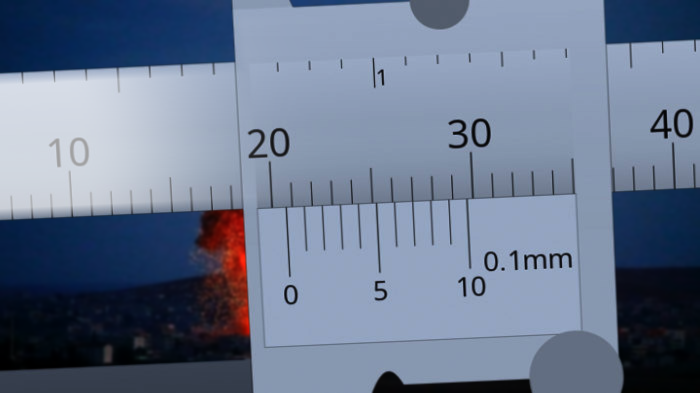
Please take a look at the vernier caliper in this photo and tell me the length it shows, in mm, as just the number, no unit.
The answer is 20.7
